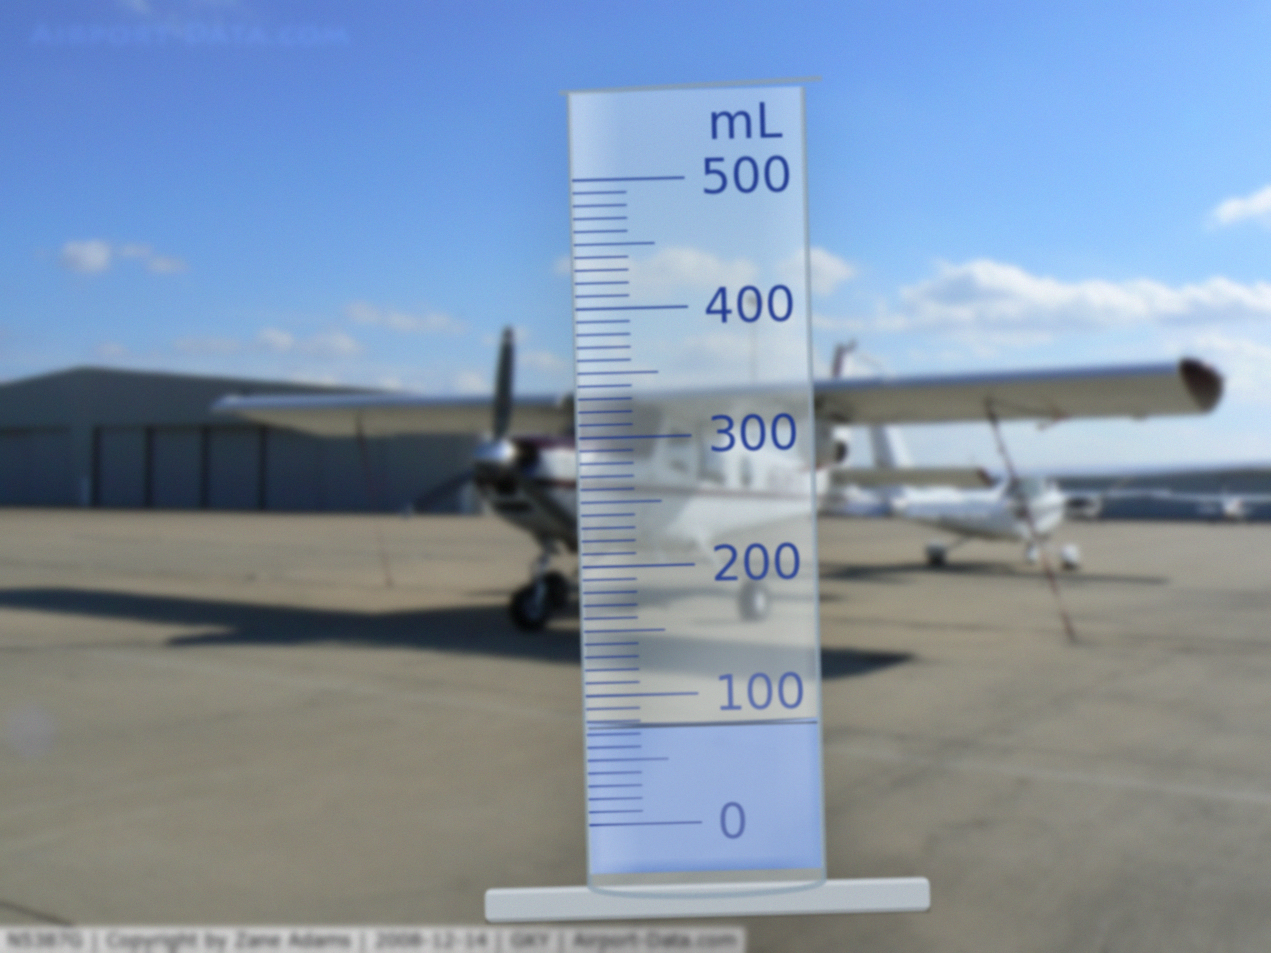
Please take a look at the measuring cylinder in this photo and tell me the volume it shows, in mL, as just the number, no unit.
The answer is 75
